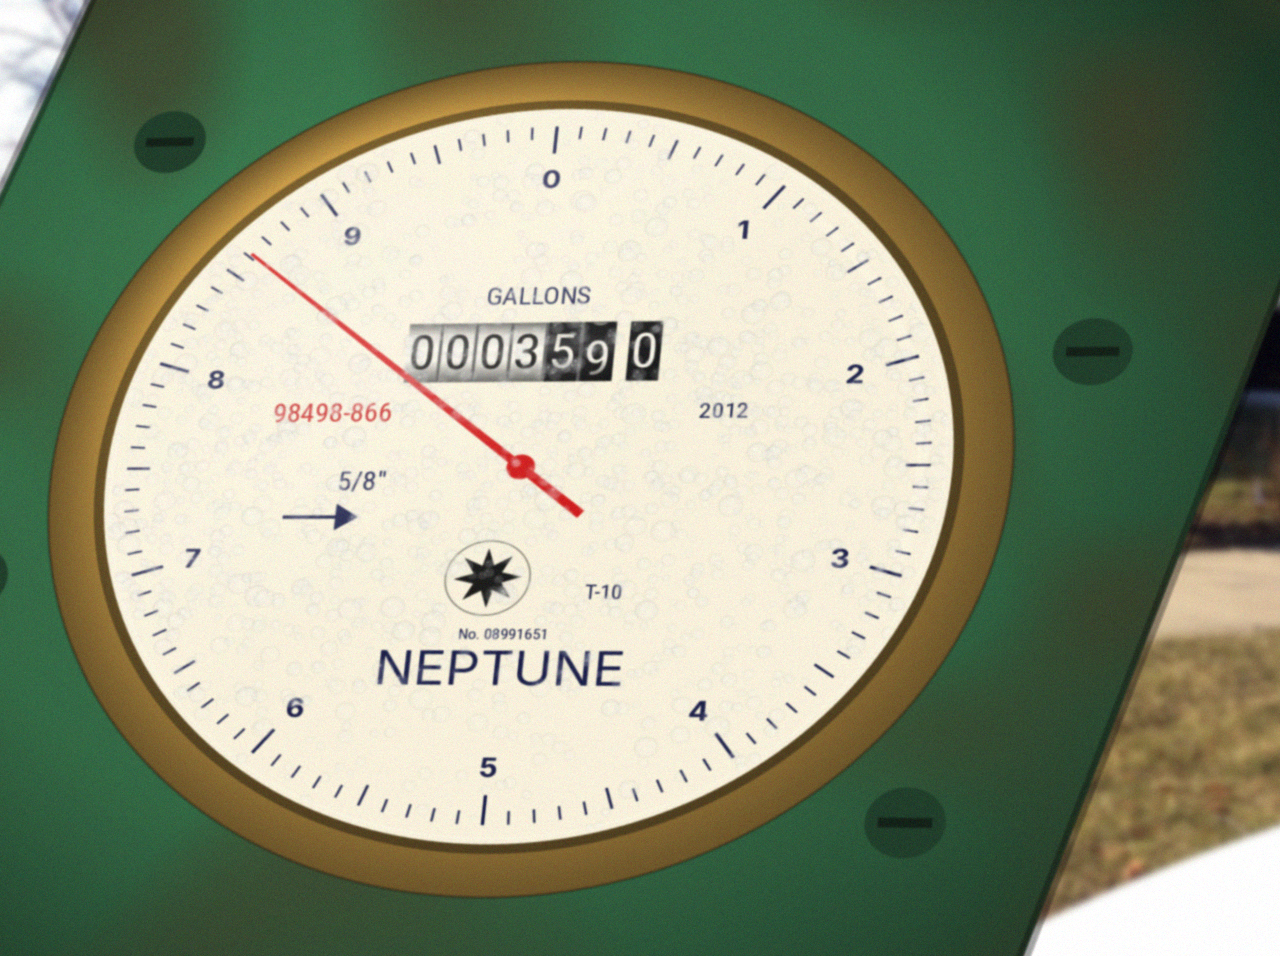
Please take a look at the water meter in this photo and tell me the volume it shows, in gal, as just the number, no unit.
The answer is 3588.6
